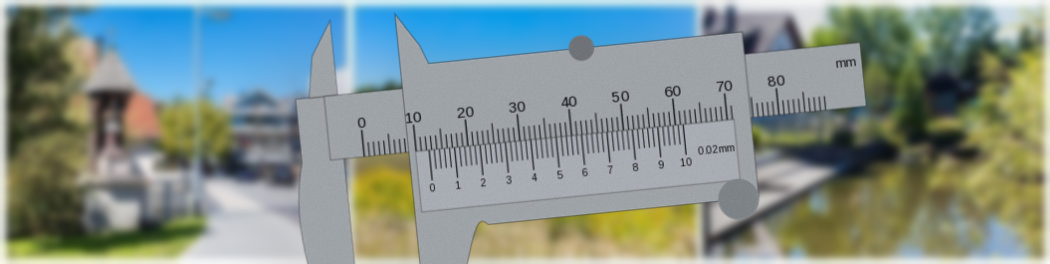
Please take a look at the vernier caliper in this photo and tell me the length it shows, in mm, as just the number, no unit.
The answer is 12.5
